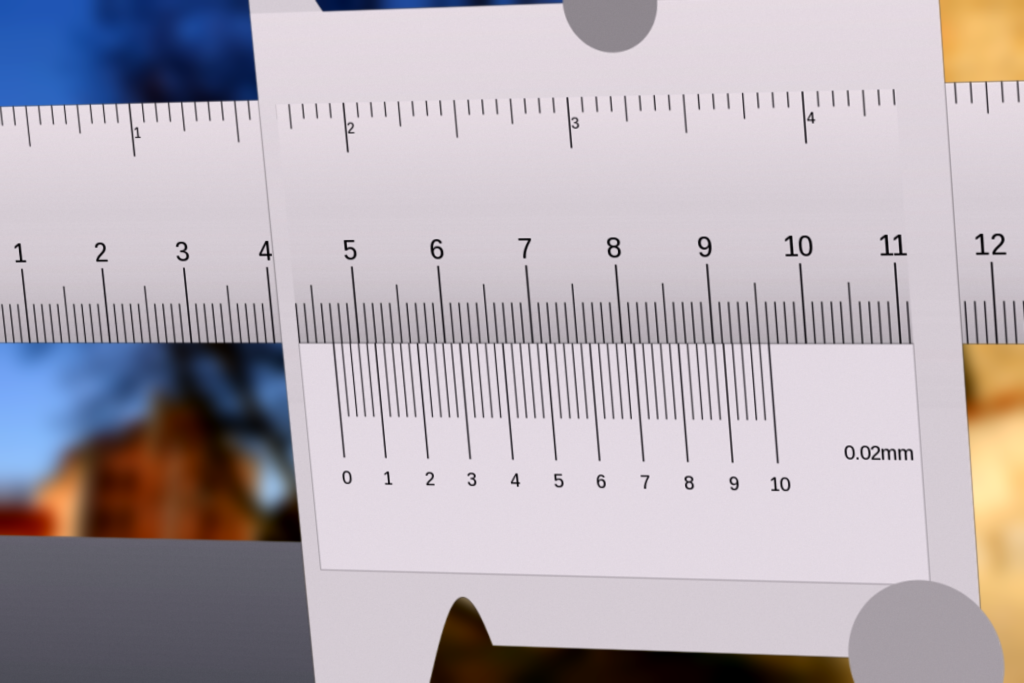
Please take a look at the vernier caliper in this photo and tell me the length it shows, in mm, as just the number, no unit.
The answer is 47.0
